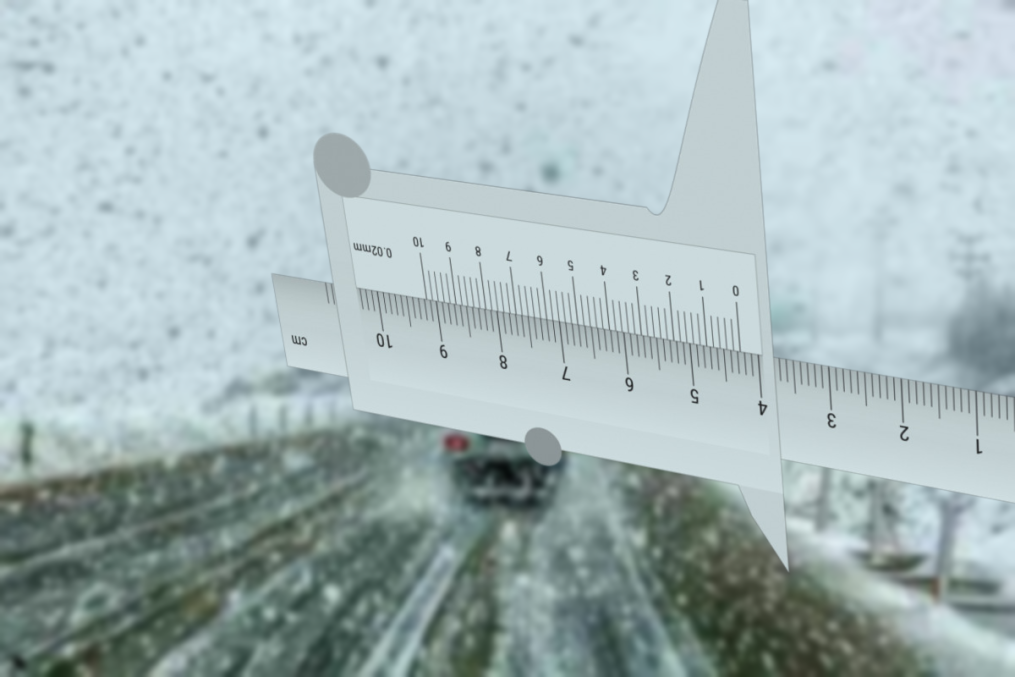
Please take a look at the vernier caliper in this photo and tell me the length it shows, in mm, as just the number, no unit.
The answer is 42.6
